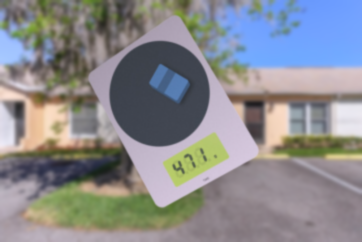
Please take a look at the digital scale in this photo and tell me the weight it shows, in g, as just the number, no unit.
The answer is 471
